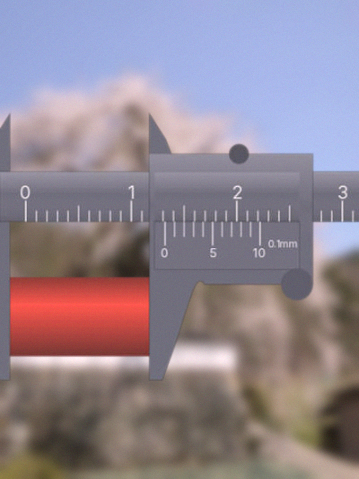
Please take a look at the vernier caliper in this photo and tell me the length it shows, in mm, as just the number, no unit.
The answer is 13.2
